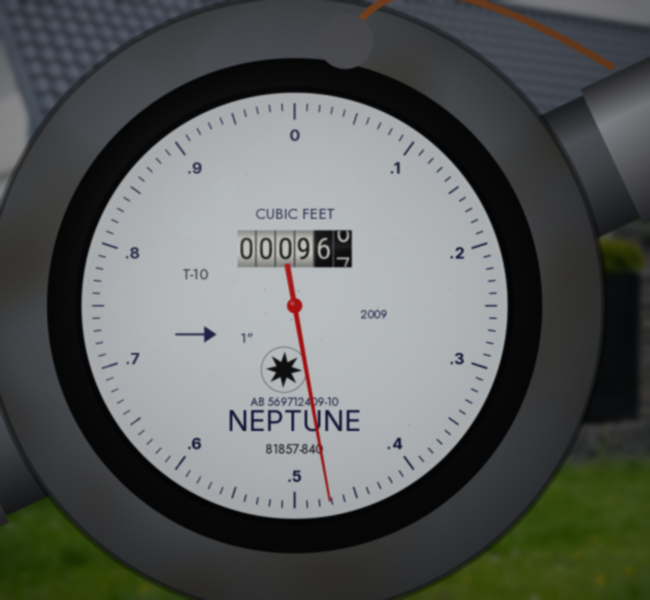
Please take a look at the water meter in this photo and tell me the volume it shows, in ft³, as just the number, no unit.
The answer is 966.47
